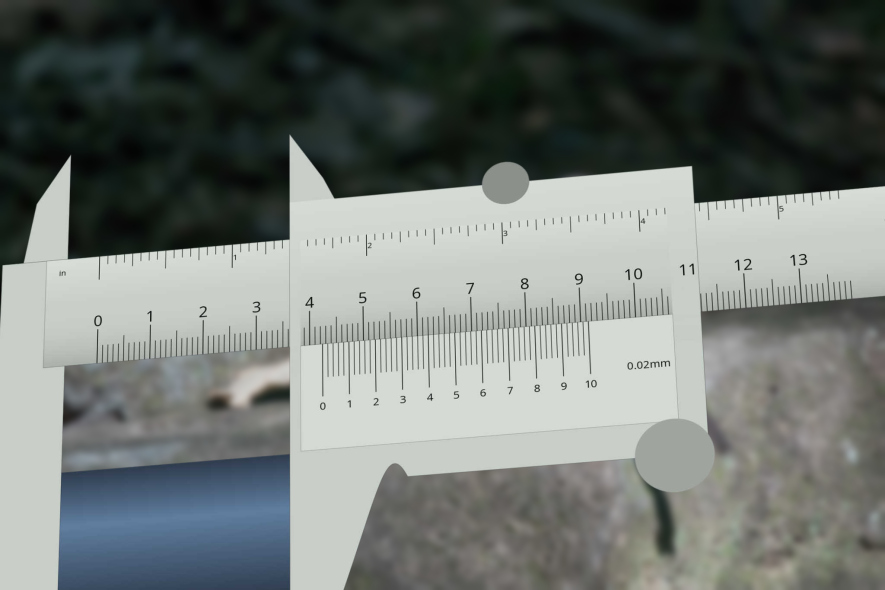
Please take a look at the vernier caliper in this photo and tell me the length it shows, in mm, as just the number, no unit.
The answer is 42.4
